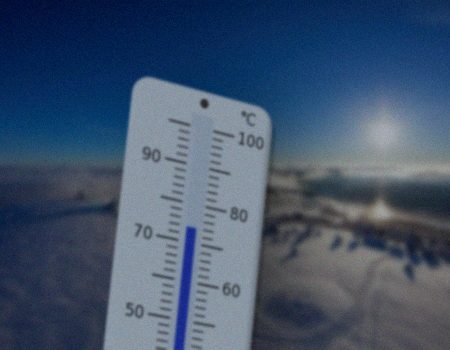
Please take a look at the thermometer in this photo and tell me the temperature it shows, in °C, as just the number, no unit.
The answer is 74
